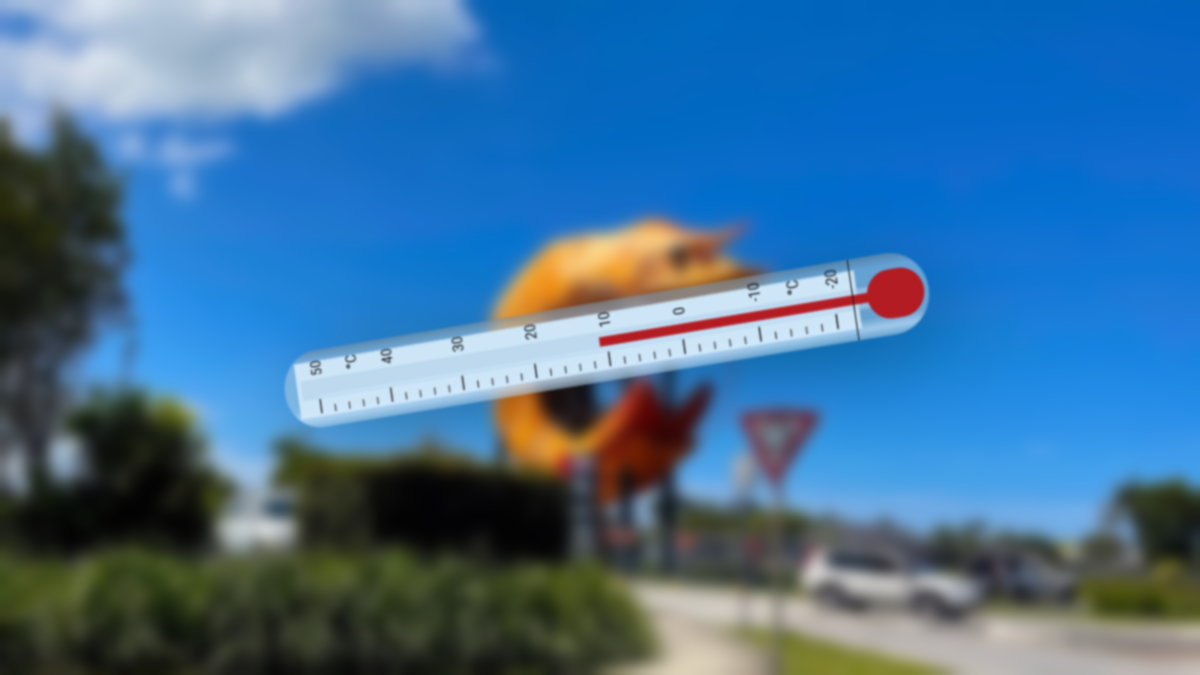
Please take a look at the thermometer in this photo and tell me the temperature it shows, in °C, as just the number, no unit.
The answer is 11
